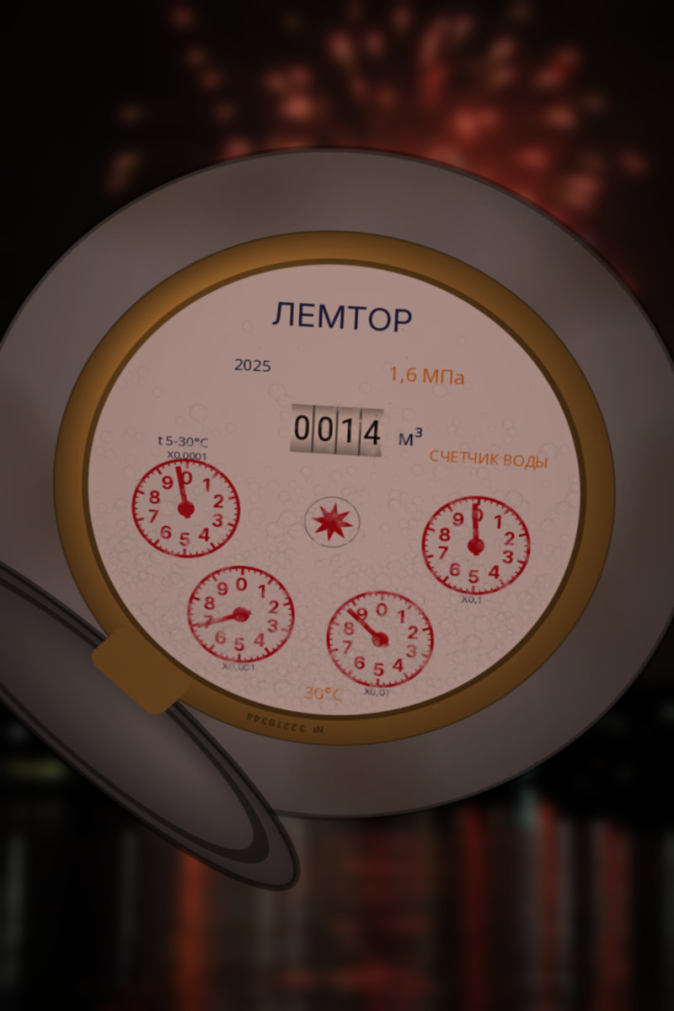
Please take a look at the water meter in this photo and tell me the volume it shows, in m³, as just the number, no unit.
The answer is 13.9869
